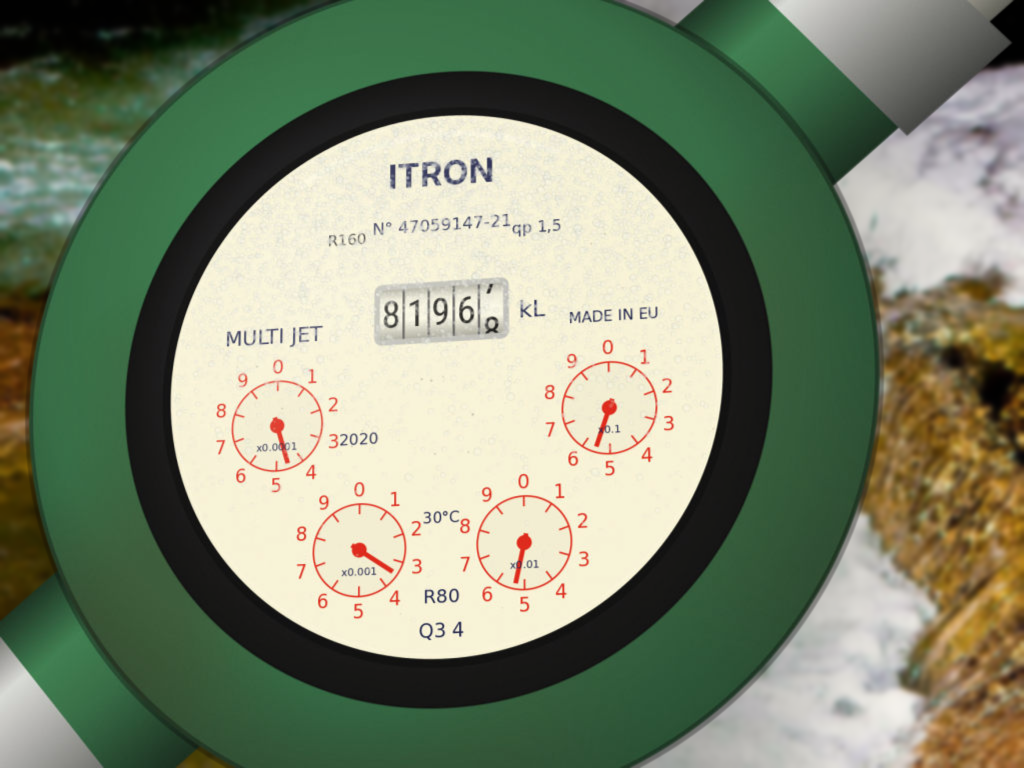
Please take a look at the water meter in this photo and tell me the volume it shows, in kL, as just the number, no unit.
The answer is 81967.5534
